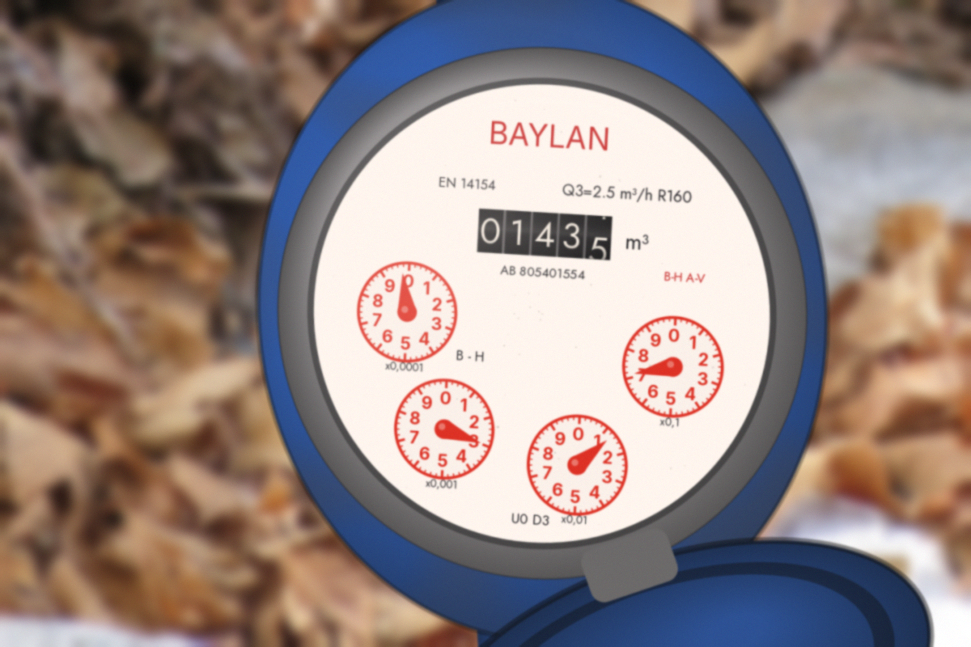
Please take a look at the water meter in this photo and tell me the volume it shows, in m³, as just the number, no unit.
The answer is 1434.7129
